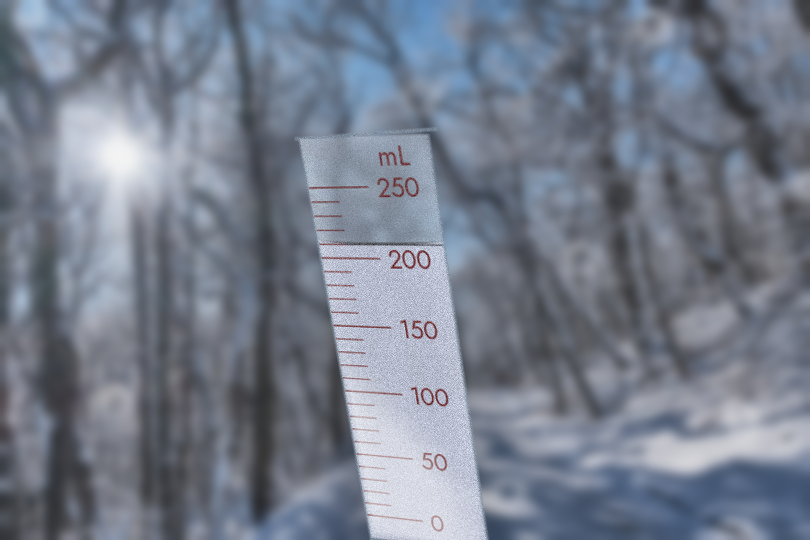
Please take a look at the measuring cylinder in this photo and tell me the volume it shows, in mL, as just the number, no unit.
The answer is 210
